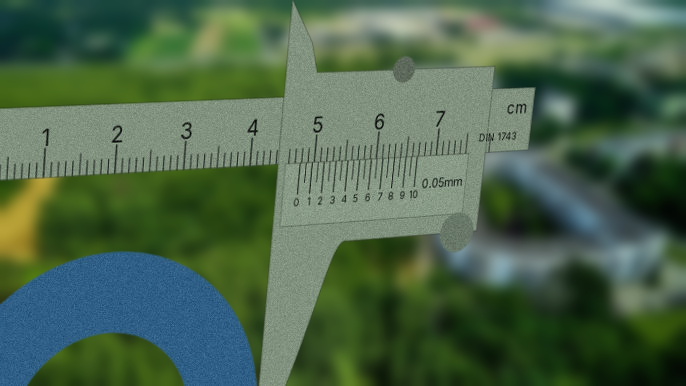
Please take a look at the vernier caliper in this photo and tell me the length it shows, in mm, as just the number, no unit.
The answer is 47.8
